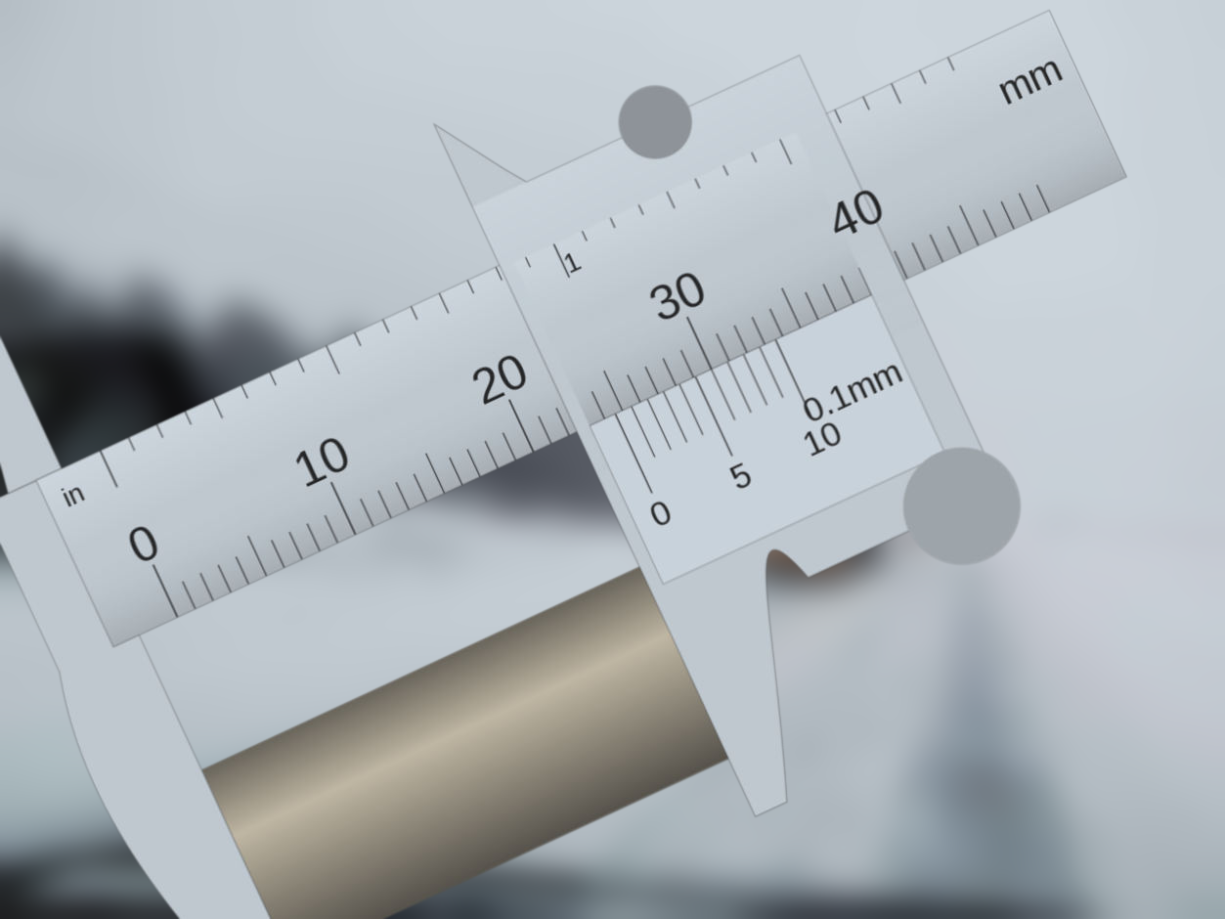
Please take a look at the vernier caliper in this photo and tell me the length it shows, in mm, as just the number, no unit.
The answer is 24.6
